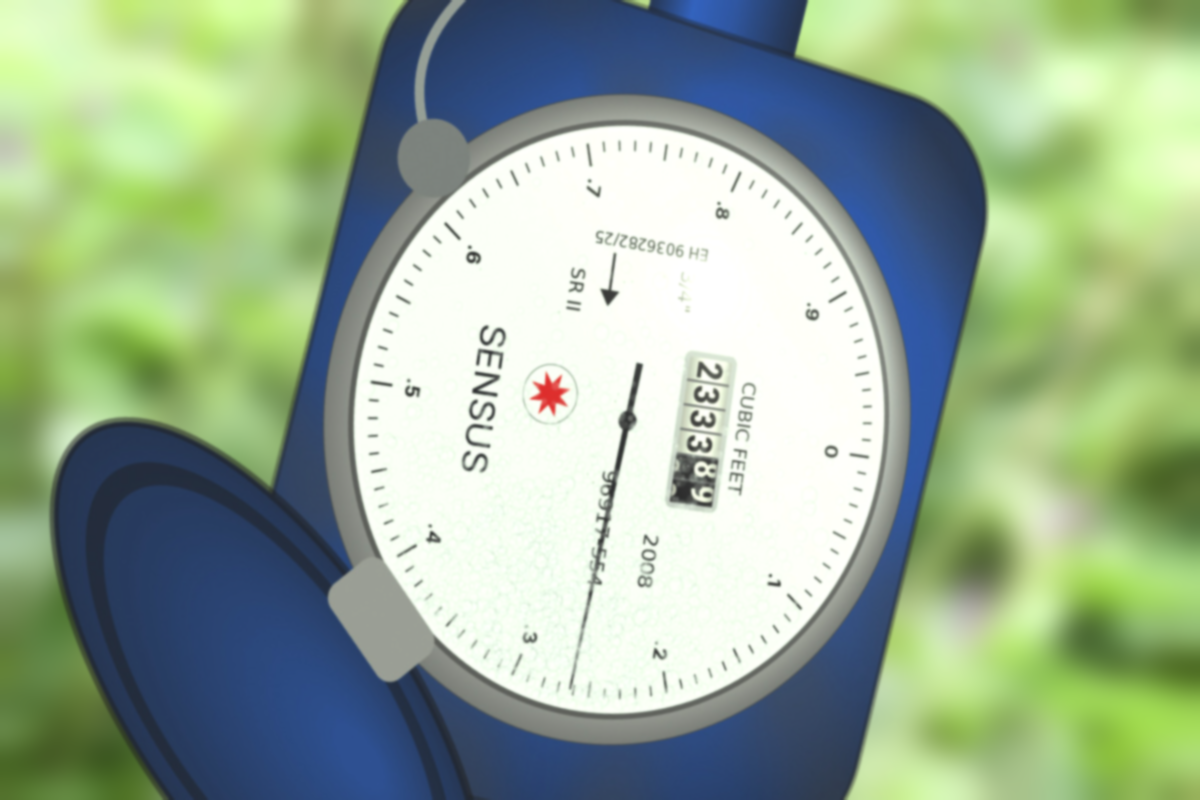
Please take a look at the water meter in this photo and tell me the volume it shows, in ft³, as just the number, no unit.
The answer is 233389.26
